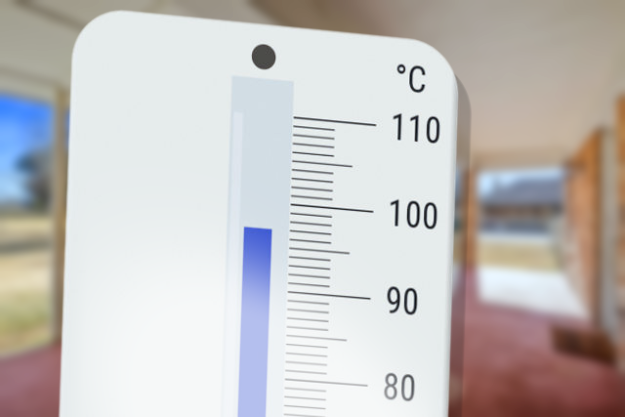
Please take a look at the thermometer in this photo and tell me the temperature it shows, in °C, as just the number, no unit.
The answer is 97
